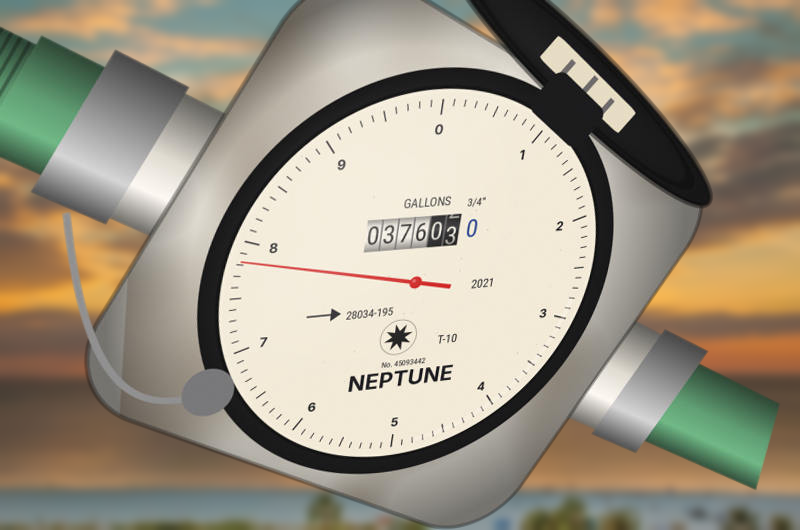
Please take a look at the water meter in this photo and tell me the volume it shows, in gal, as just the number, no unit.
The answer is 376027.8
